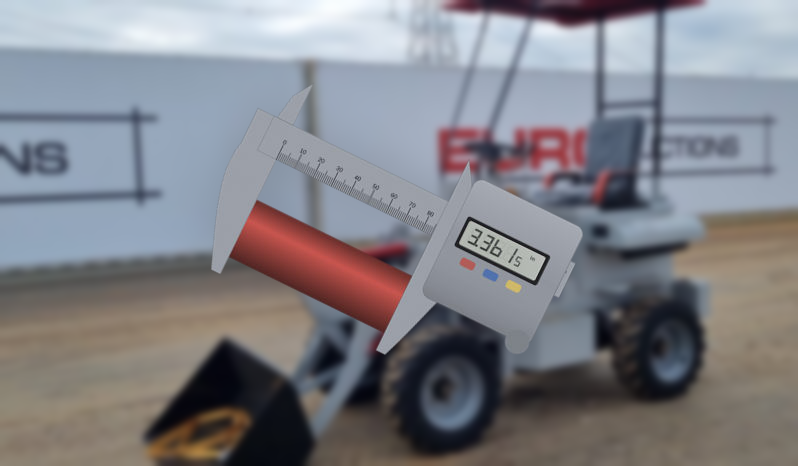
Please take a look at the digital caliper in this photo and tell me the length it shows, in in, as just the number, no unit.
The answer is 3.3615
